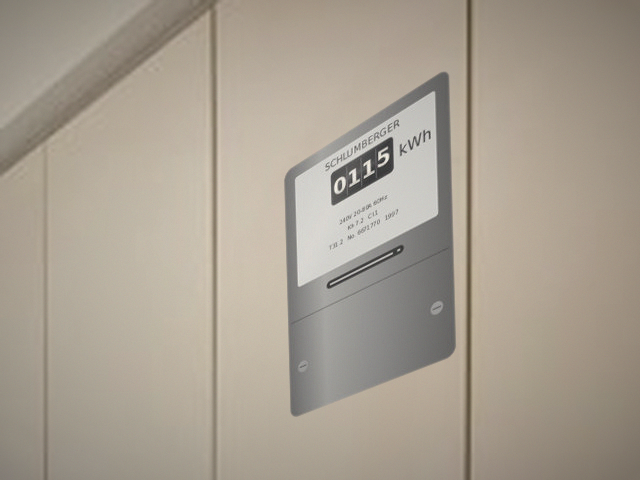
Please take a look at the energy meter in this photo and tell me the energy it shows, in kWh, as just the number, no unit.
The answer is 115
